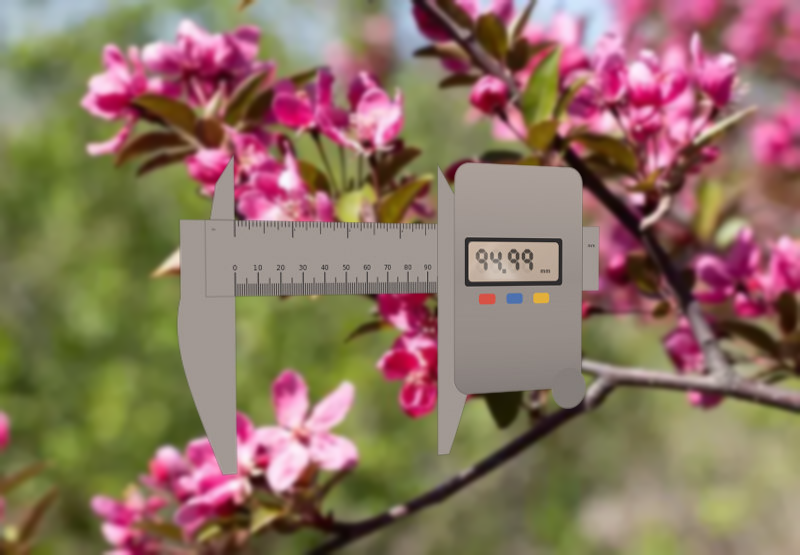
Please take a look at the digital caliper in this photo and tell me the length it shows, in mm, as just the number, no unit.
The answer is 94.99
